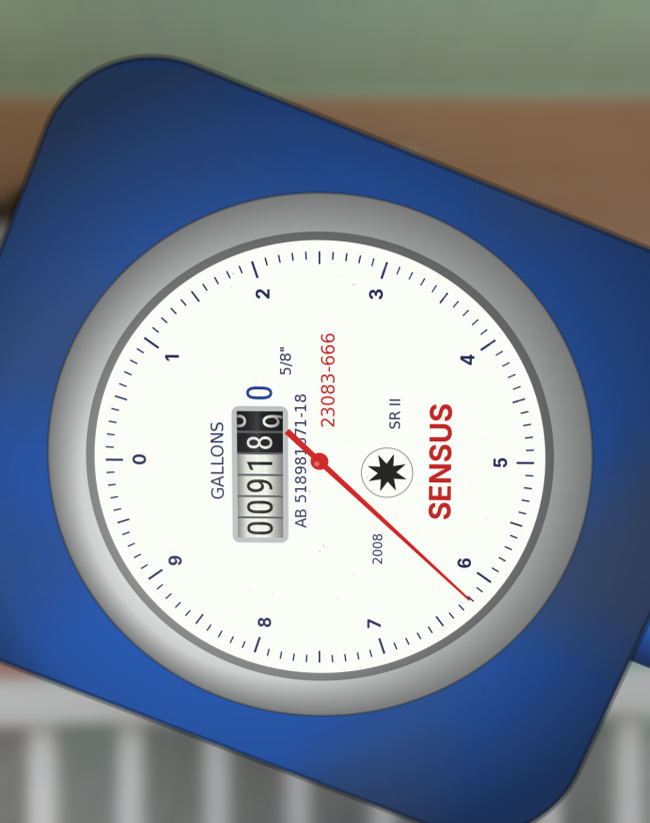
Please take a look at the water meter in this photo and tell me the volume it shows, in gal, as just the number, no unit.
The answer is 91886.2
